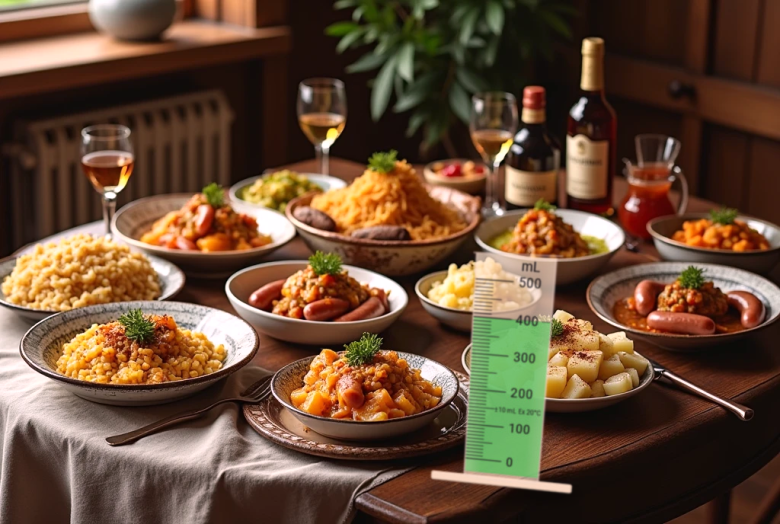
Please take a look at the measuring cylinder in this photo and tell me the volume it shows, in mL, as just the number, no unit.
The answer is 400
